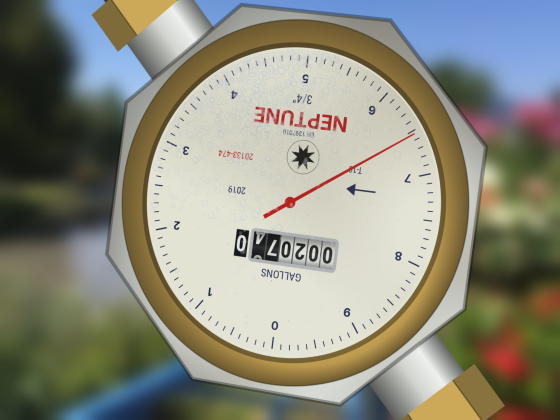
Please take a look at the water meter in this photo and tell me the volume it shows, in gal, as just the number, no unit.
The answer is 20736.5
